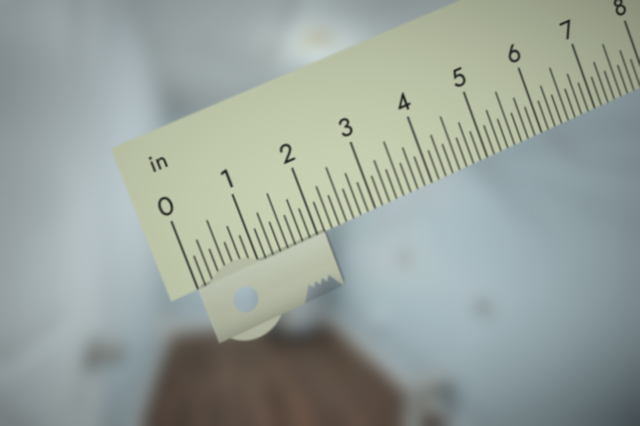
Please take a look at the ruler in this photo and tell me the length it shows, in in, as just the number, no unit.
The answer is 2.125
